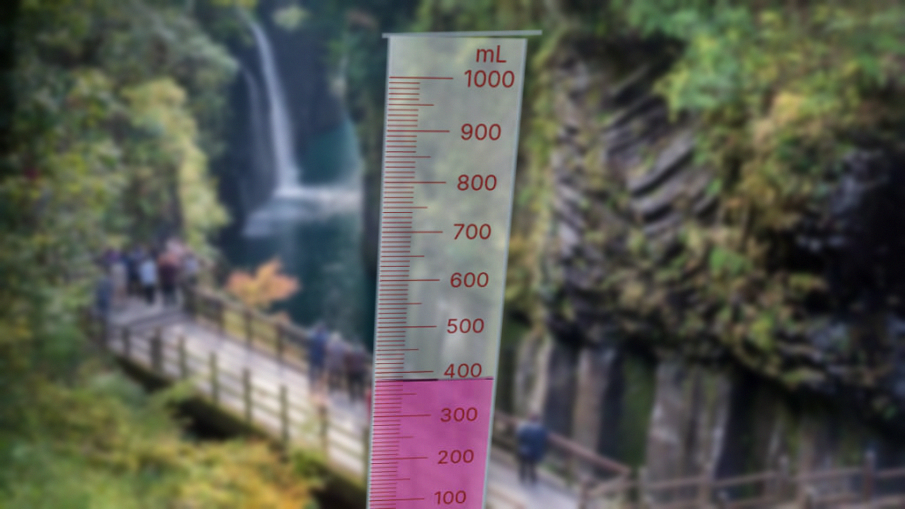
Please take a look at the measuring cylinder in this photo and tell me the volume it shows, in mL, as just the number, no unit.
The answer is 380
